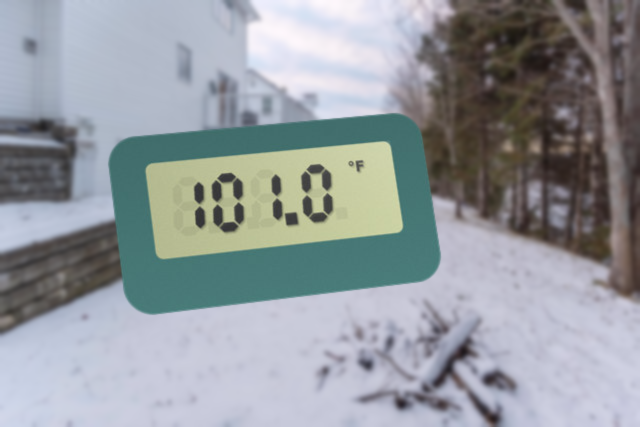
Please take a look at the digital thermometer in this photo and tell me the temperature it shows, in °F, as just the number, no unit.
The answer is 101.0
